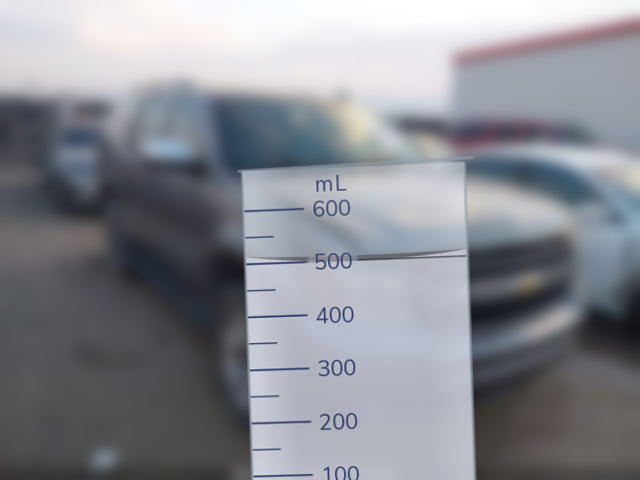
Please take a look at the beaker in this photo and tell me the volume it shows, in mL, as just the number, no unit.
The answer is 500
